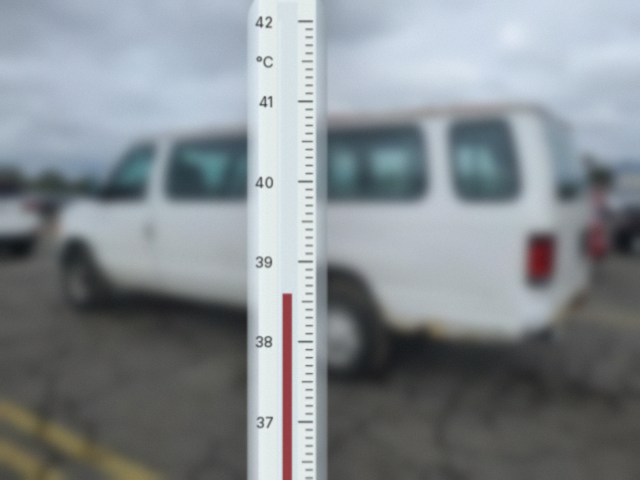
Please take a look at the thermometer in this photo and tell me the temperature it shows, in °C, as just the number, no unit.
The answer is 38.6
